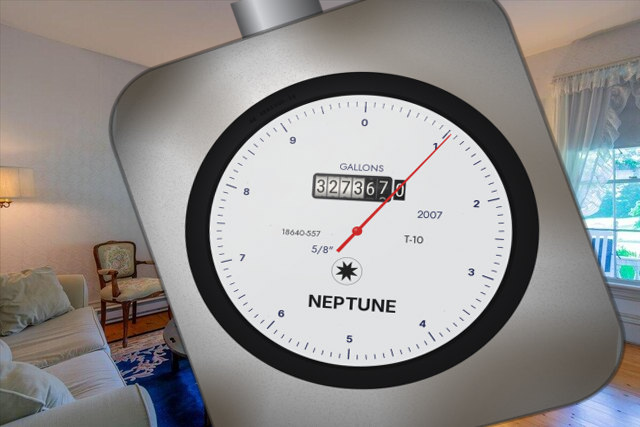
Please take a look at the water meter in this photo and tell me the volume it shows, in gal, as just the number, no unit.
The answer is 3273671.0
